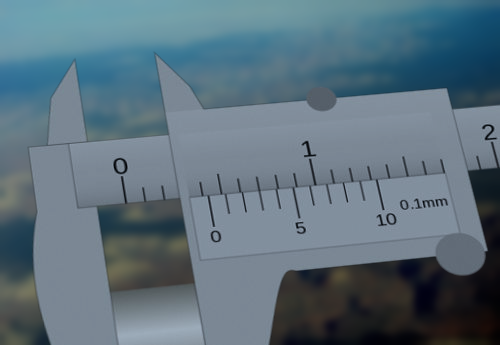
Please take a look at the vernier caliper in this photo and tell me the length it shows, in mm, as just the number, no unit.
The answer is 4.3
